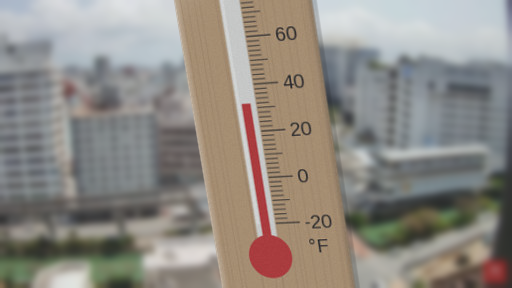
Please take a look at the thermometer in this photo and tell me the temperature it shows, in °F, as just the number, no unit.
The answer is 32
